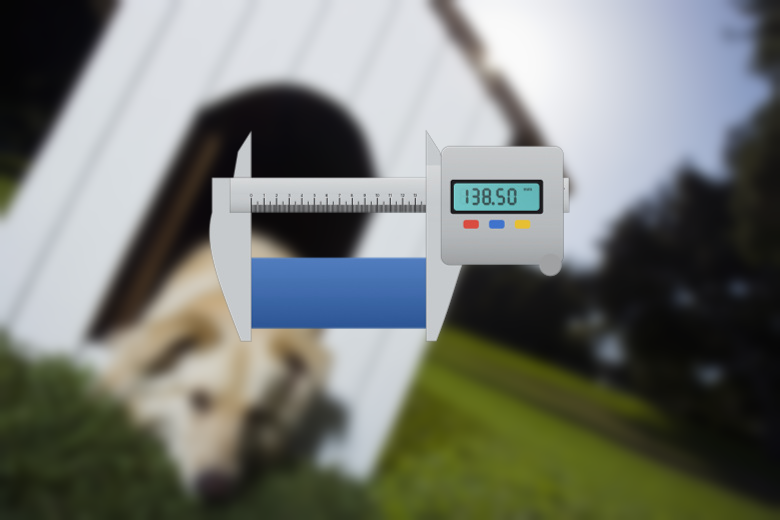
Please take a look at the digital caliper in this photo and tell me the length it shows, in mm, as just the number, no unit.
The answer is 138.50
